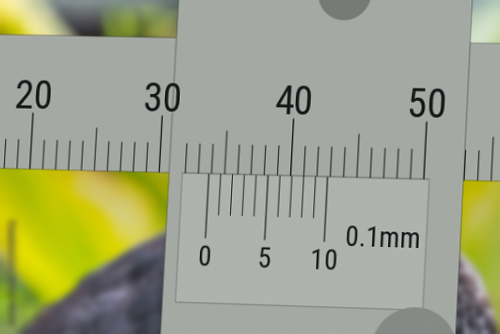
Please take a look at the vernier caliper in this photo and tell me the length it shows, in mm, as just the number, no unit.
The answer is 33.8
